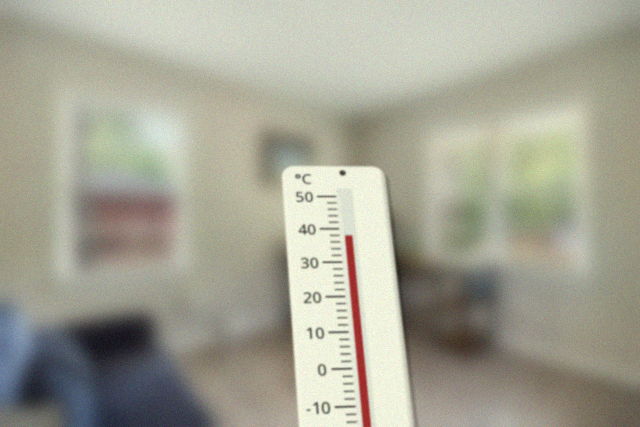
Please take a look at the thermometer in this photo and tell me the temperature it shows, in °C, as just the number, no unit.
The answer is 38
